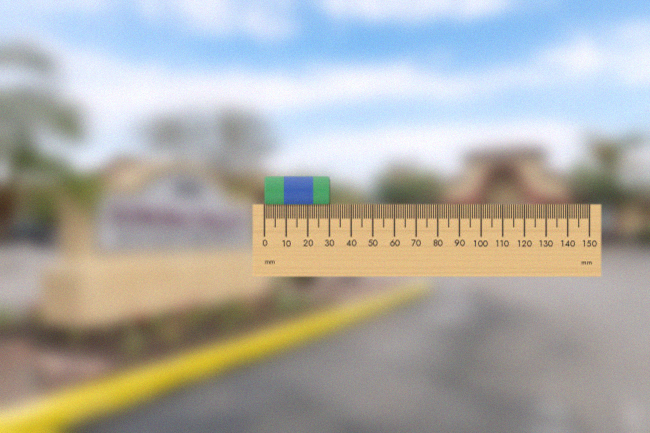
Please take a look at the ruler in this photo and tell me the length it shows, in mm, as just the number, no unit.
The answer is 30
